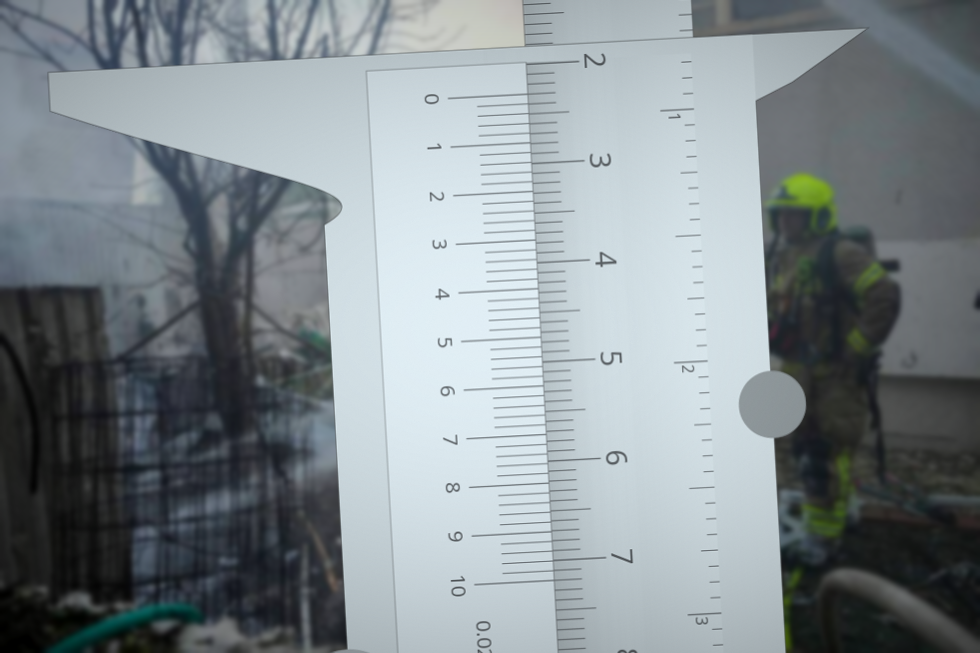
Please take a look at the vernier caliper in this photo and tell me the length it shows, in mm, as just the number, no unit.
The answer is 23.0
